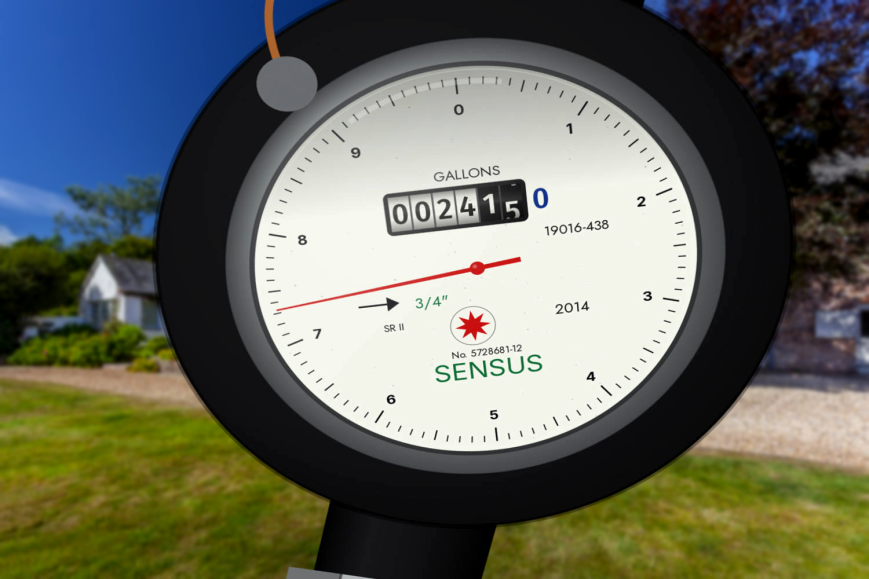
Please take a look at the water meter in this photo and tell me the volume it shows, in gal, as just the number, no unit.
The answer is 24147.3
